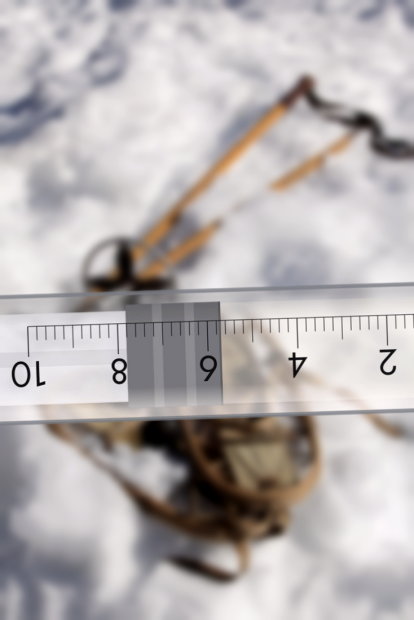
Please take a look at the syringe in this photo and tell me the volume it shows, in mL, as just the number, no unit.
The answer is 5.7
